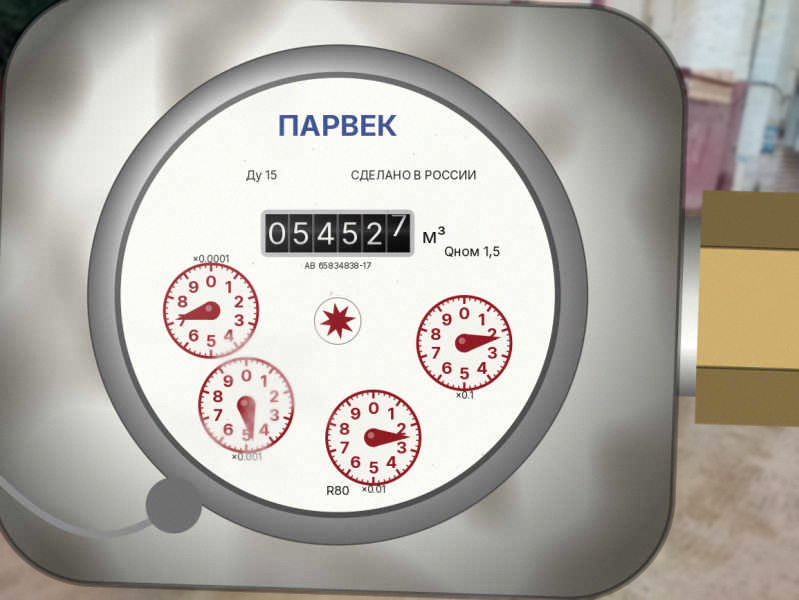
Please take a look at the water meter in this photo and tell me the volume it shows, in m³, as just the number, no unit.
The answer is 54527.2247
